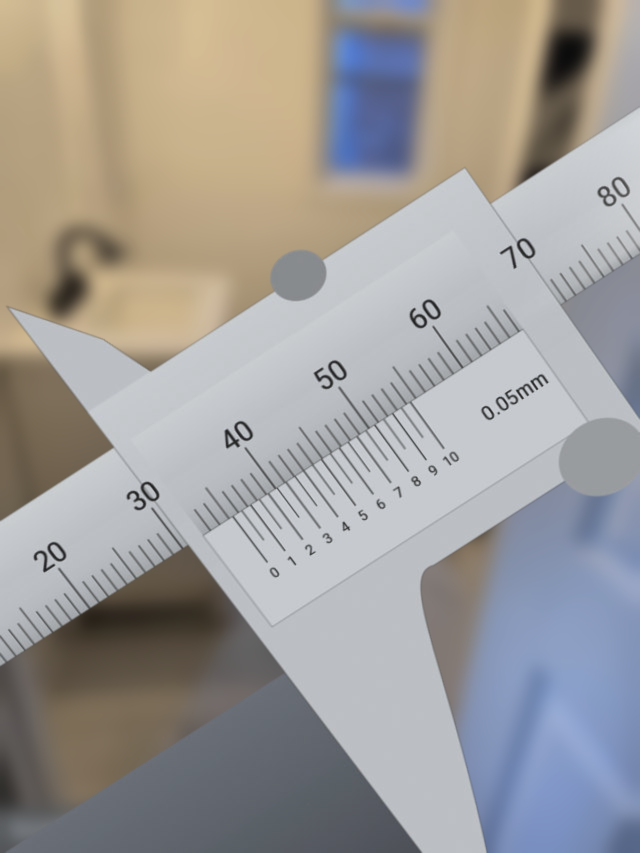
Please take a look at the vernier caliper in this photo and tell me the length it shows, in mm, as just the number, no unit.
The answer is 35.4
